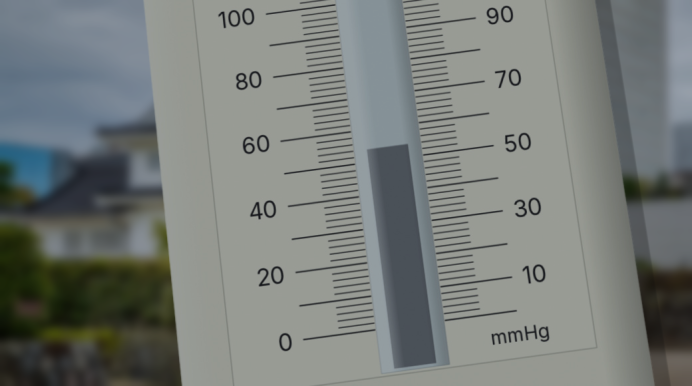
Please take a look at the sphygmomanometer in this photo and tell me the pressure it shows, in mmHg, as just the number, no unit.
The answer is 54
